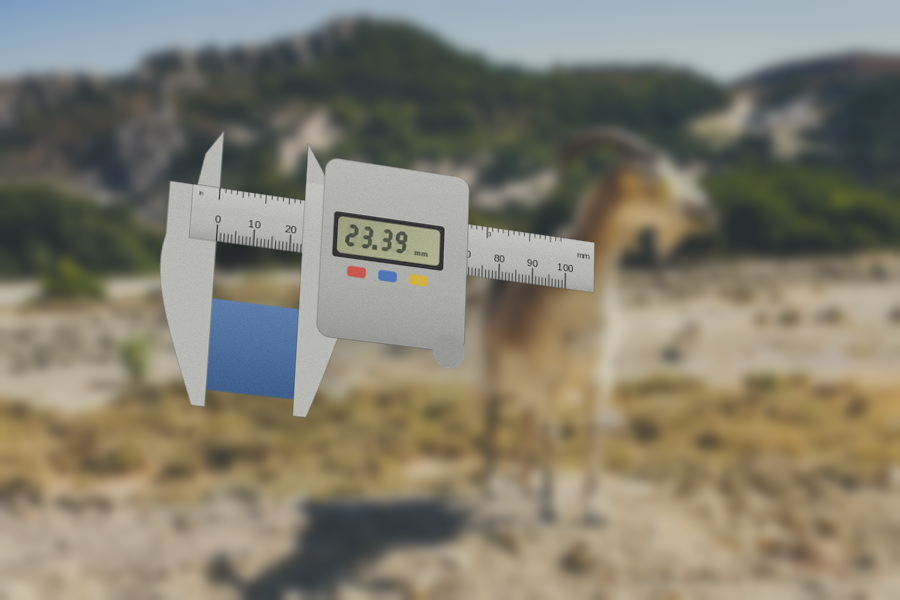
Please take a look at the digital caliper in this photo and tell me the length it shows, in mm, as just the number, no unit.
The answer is 23.39
